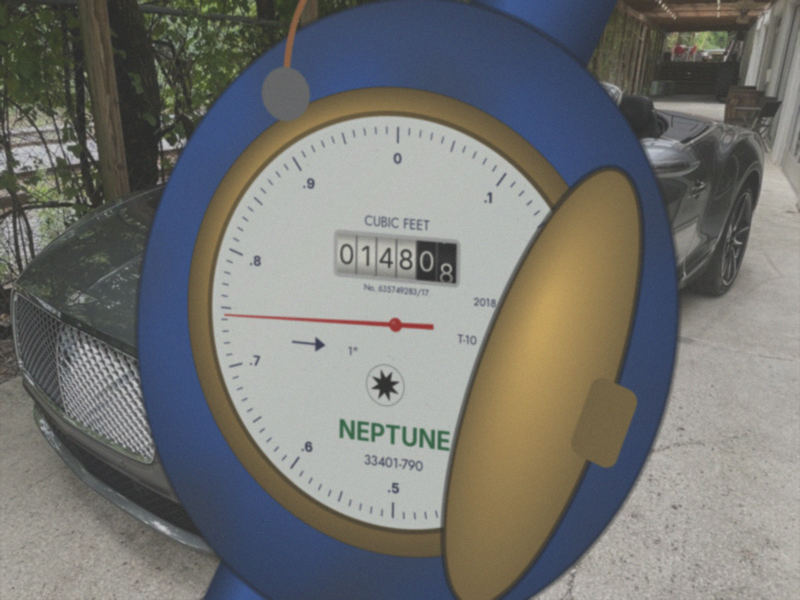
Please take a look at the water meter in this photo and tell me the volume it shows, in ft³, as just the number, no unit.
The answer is 14807.74
